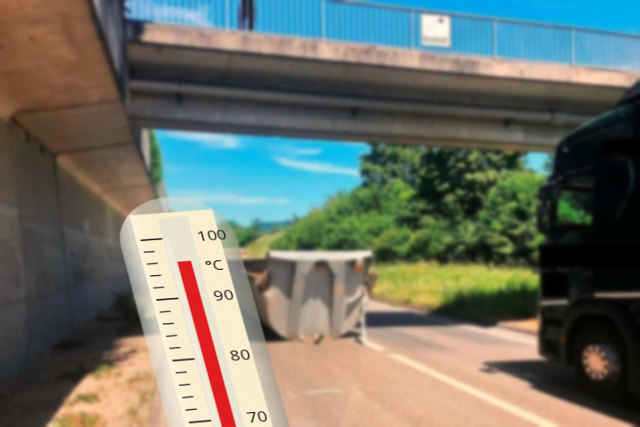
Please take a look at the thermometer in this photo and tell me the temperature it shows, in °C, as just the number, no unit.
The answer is 96
